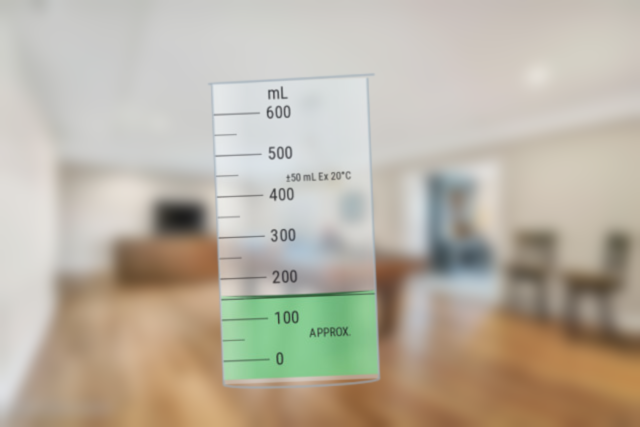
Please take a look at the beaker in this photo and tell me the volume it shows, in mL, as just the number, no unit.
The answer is 150
